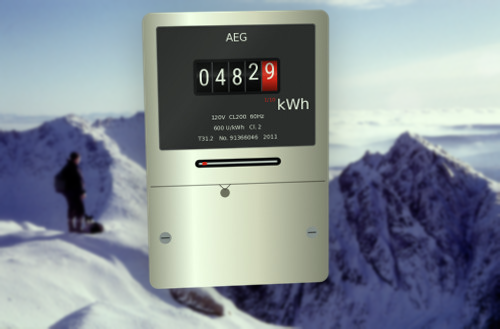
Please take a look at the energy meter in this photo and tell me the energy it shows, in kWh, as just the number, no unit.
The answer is 482.9
